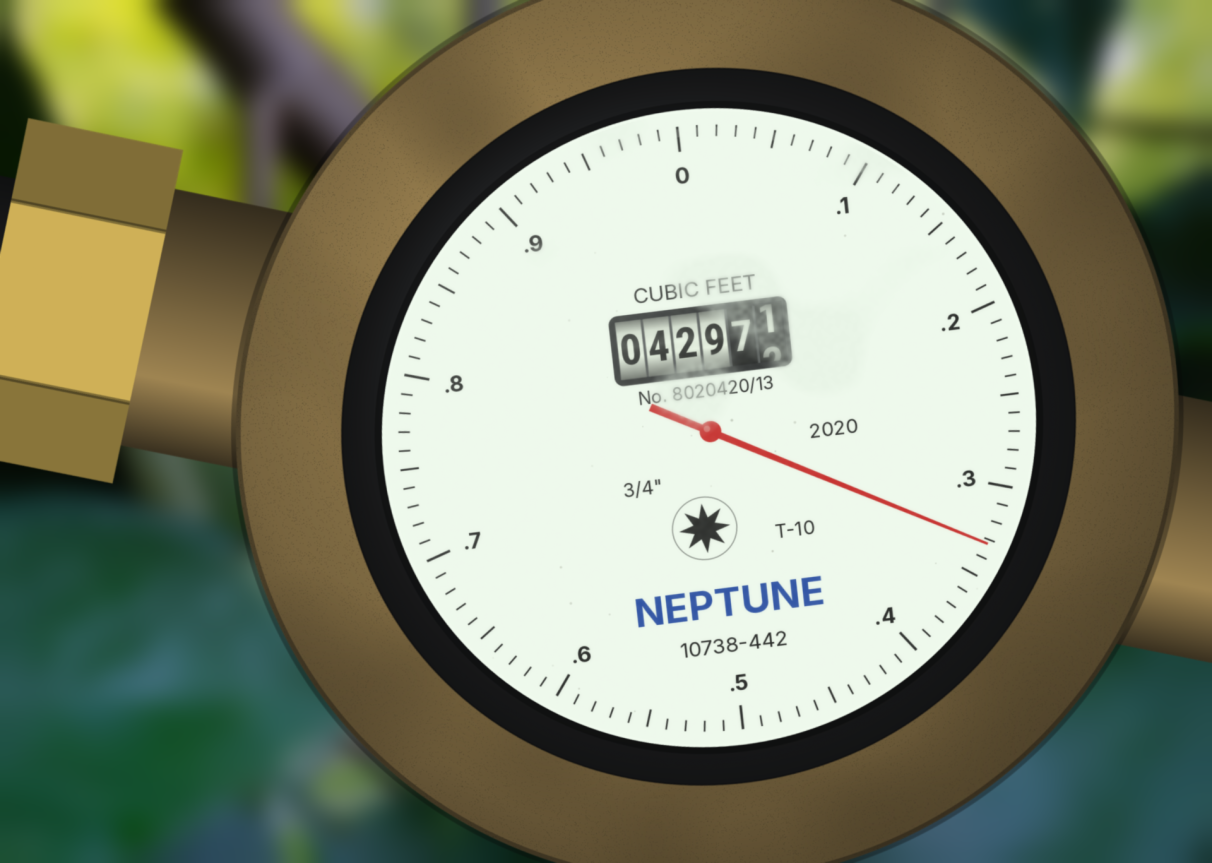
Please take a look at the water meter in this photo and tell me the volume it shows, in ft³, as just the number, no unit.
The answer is 42971.33
